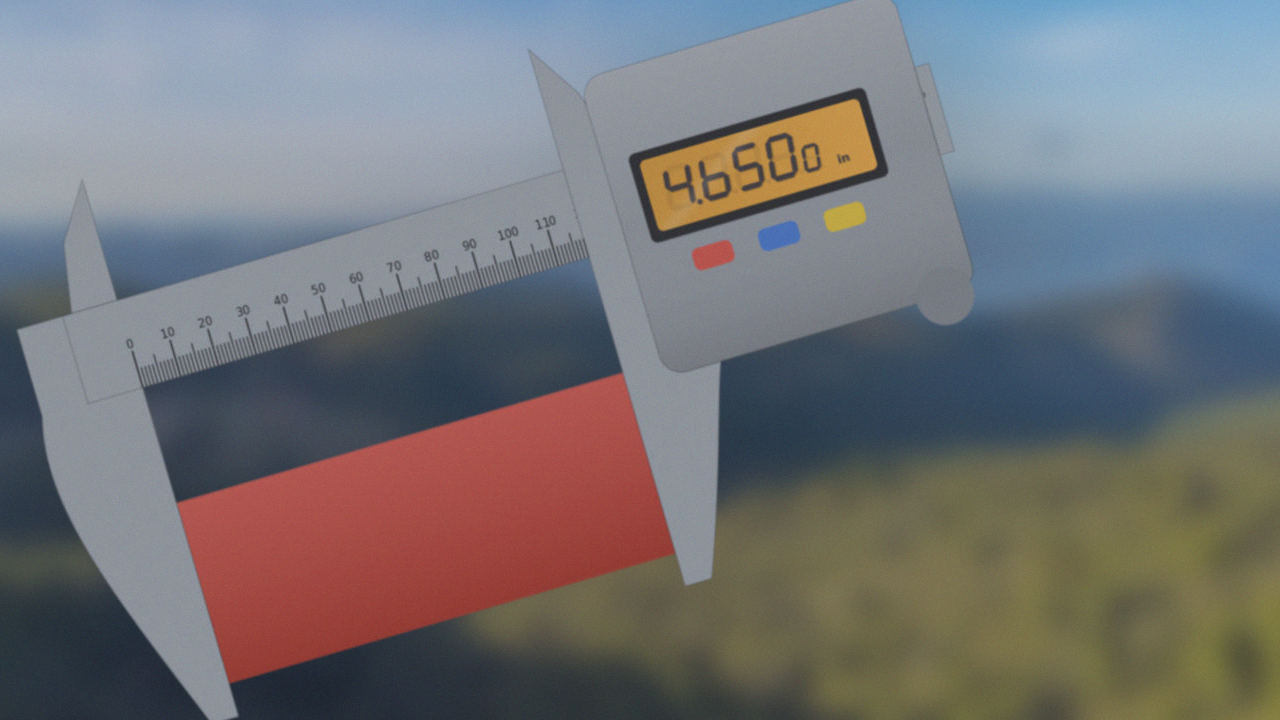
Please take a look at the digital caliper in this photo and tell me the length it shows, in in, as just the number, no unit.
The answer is 4.6500
